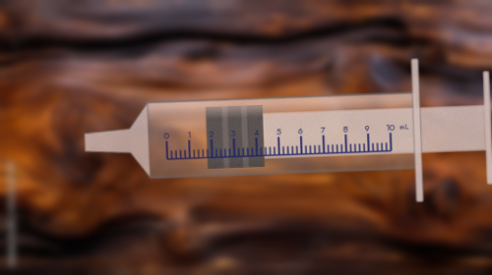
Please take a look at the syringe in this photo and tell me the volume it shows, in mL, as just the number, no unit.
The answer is 1.8
